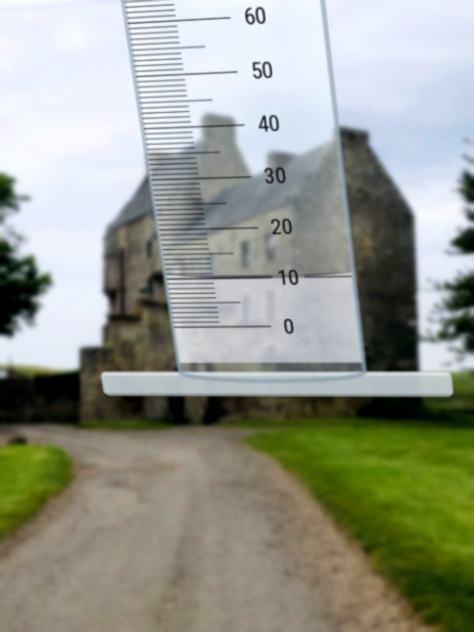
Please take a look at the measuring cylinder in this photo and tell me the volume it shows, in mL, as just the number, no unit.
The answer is 10
